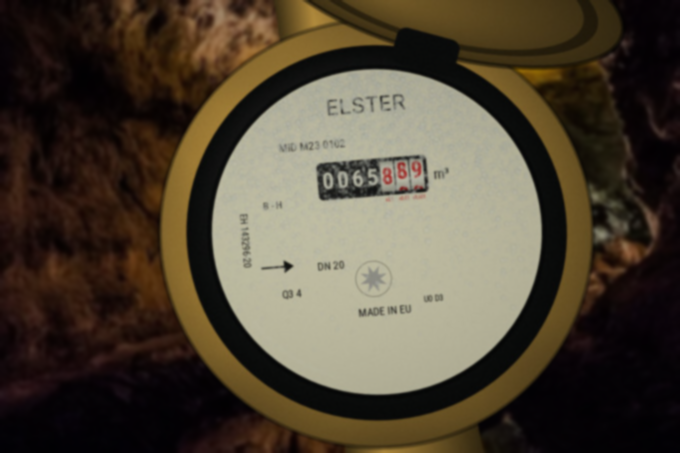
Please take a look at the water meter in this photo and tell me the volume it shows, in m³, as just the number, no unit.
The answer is 65.889
